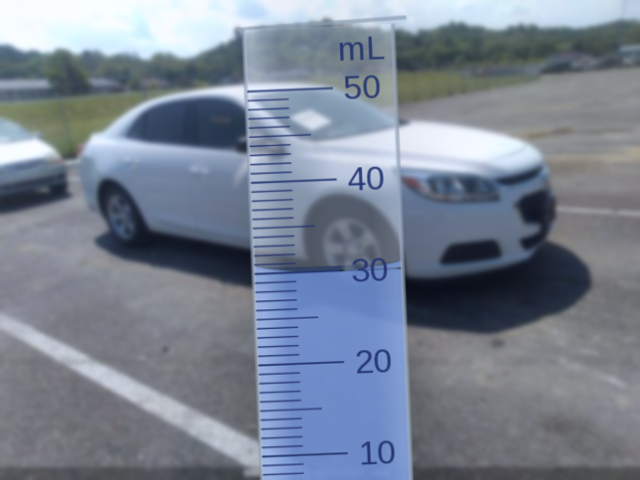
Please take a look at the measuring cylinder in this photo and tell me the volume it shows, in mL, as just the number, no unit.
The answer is 30
